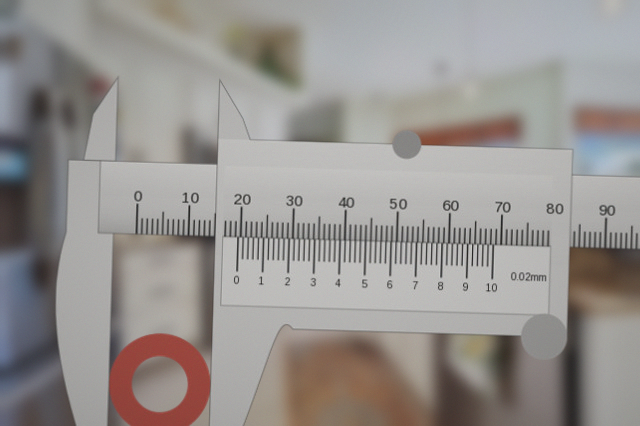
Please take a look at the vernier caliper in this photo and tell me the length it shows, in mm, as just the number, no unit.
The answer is 19.5
